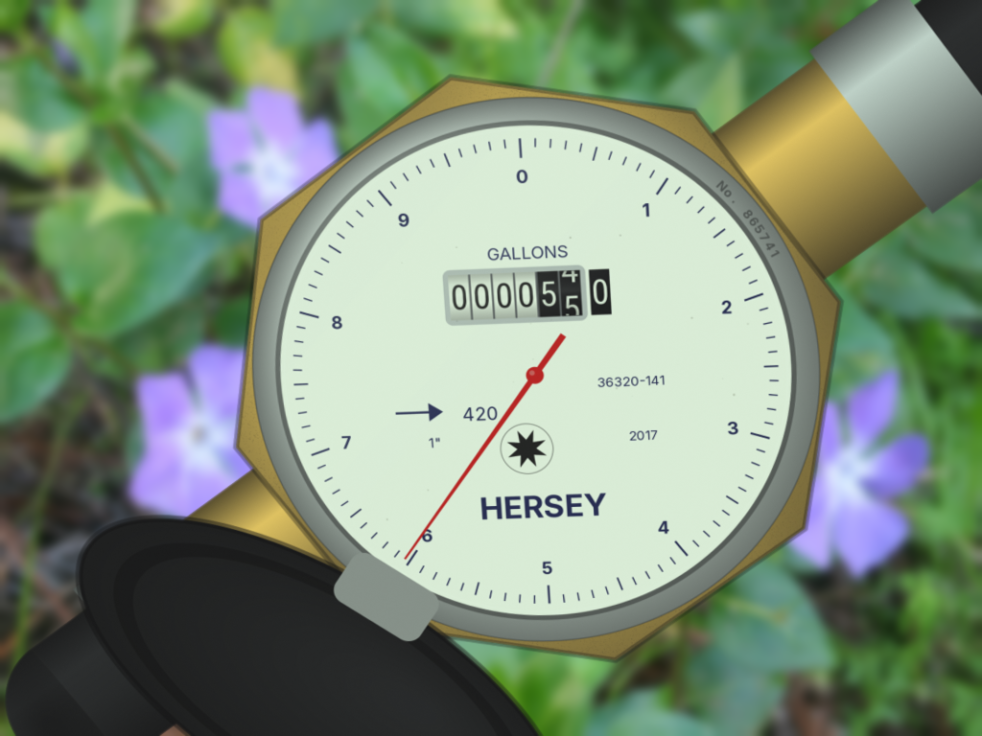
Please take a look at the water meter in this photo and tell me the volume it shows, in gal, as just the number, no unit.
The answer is 546.0
